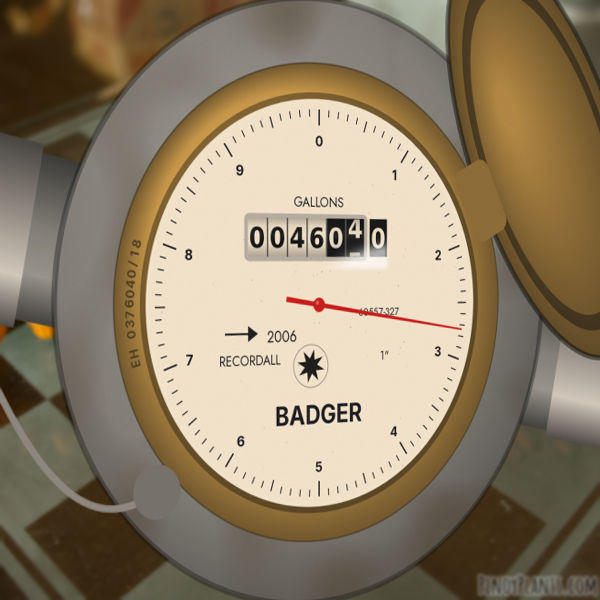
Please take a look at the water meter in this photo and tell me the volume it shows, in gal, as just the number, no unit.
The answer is 46042.7
